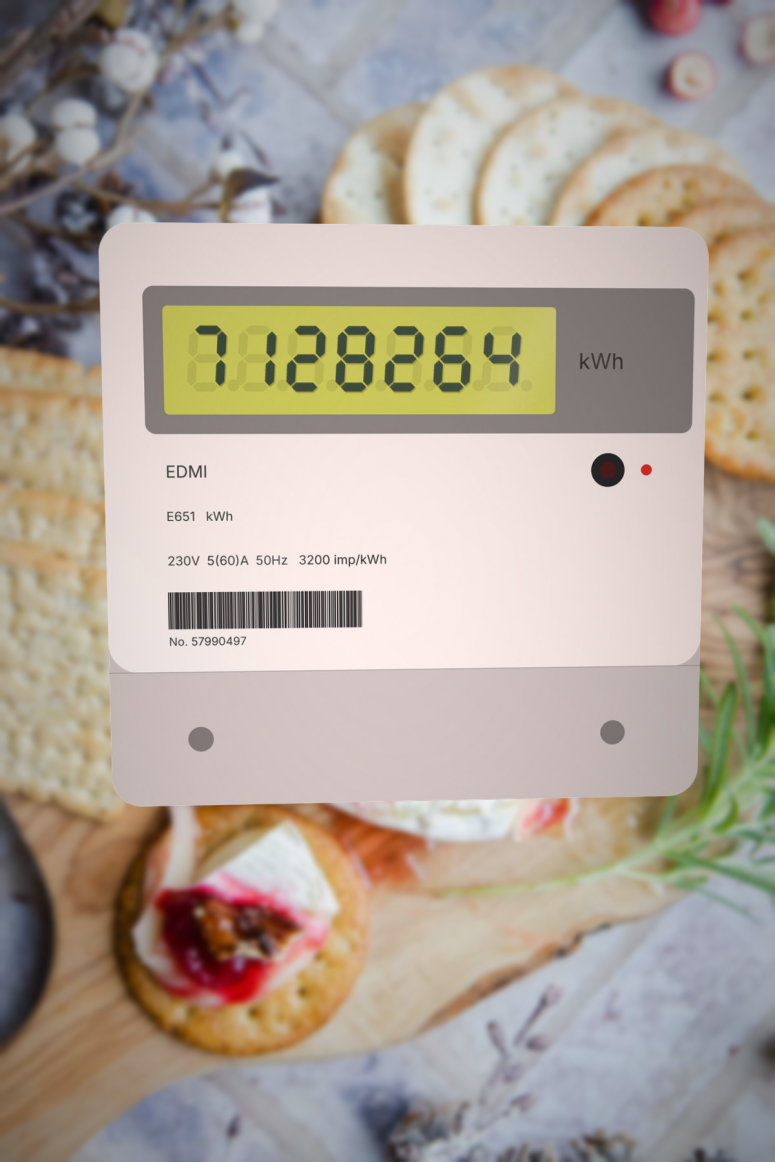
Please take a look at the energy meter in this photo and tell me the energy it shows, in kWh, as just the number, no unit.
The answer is 7128264
